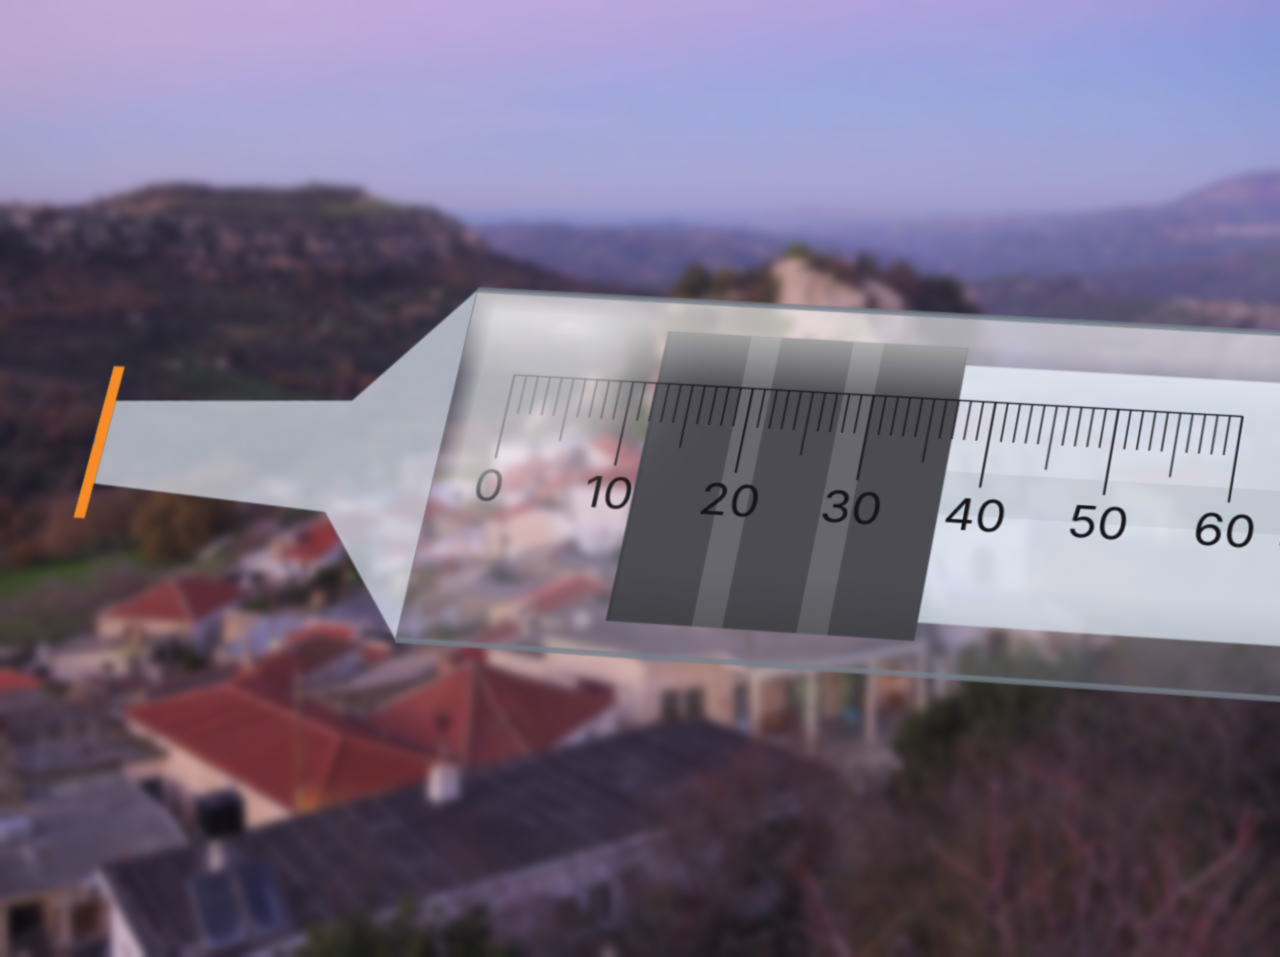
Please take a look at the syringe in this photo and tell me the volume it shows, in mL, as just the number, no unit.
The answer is 12
